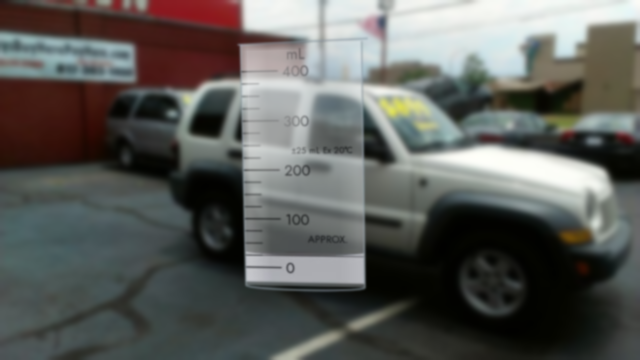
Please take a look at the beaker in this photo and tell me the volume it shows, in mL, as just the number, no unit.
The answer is 25
